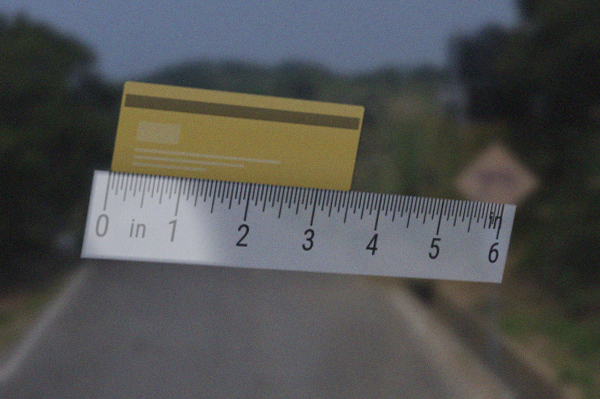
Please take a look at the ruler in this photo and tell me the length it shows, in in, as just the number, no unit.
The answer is 3.5
